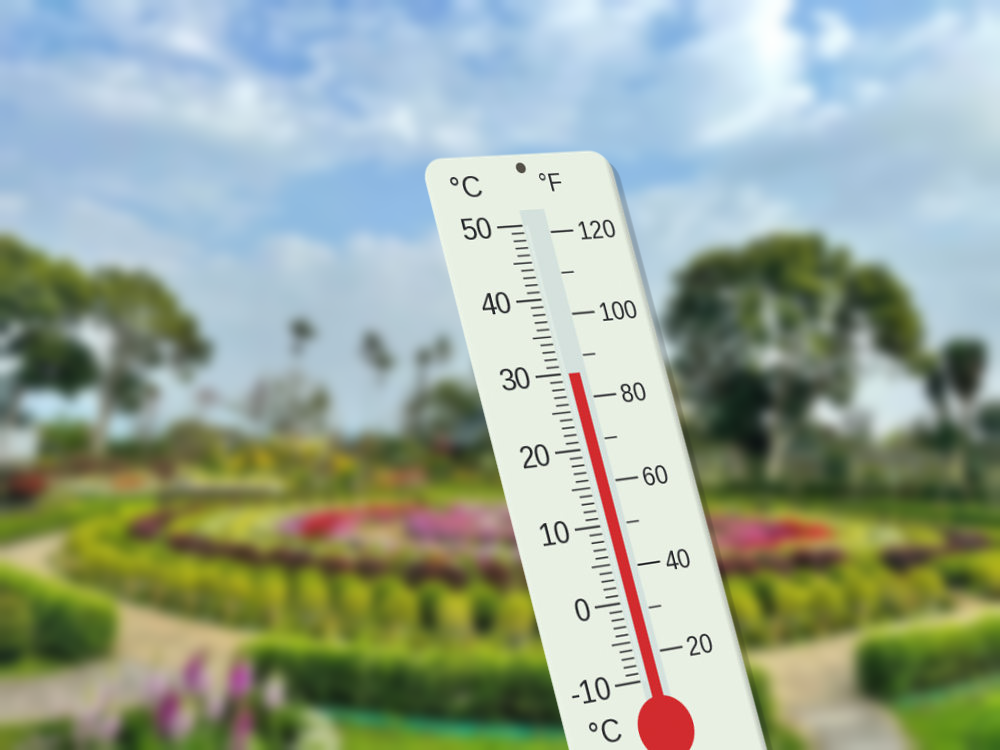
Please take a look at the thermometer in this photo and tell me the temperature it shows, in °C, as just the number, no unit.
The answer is 30
